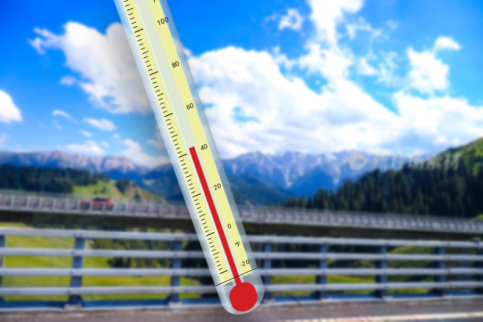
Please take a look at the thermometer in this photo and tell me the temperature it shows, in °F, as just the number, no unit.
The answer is 42
